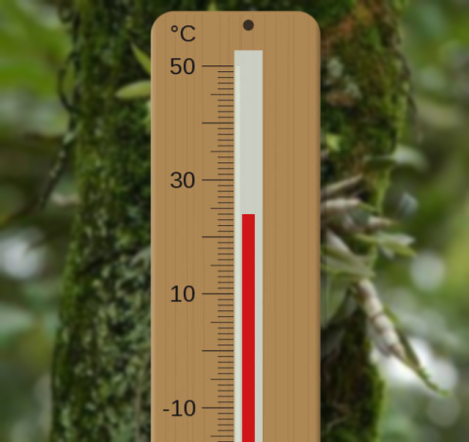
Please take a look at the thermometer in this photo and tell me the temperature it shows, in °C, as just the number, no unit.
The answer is 24
